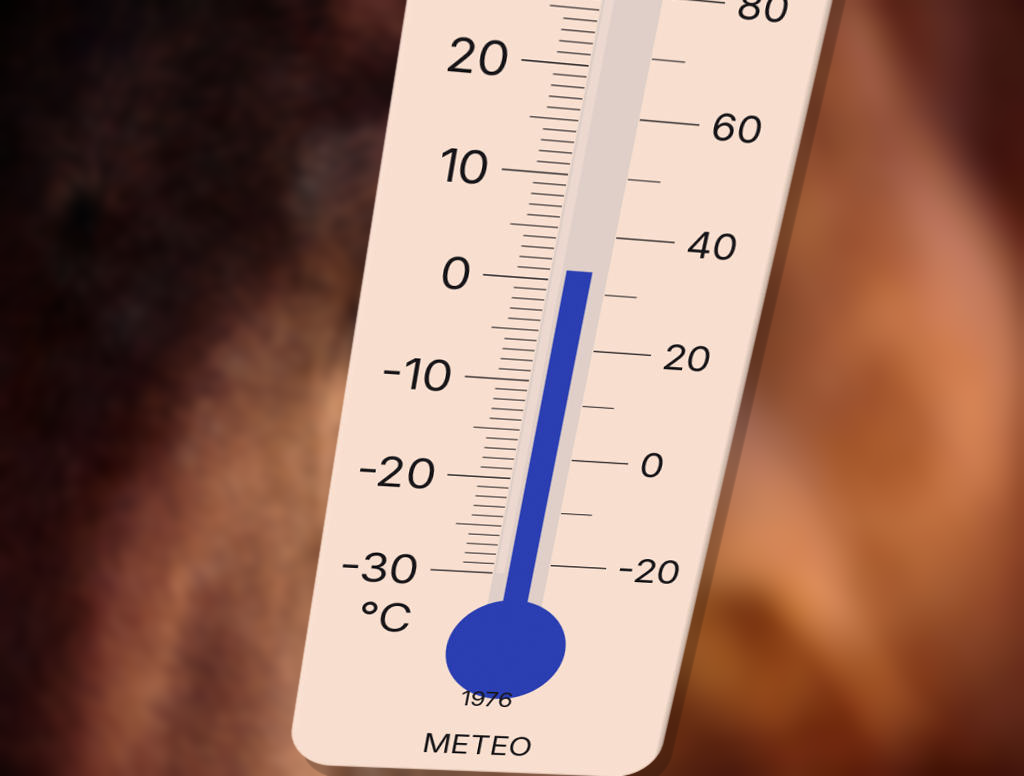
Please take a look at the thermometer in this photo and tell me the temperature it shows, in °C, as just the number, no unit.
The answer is 1
